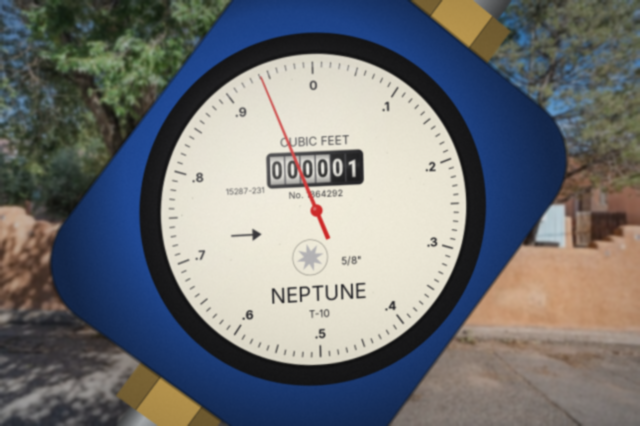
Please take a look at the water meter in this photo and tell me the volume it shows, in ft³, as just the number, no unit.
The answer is 0.94
